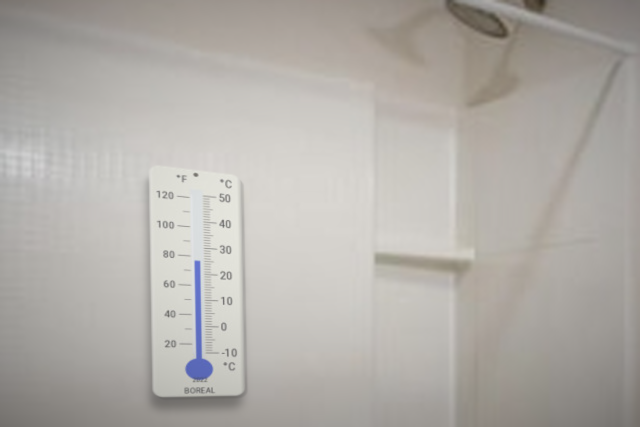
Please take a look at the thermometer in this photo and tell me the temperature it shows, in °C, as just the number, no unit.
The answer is 25
